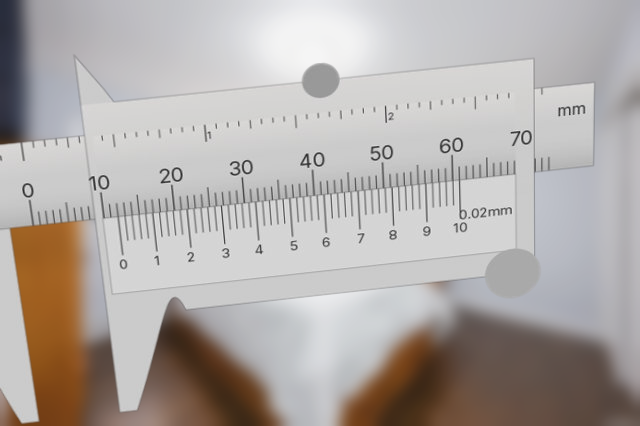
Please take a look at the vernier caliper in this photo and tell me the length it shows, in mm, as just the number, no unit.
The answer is 12.0
